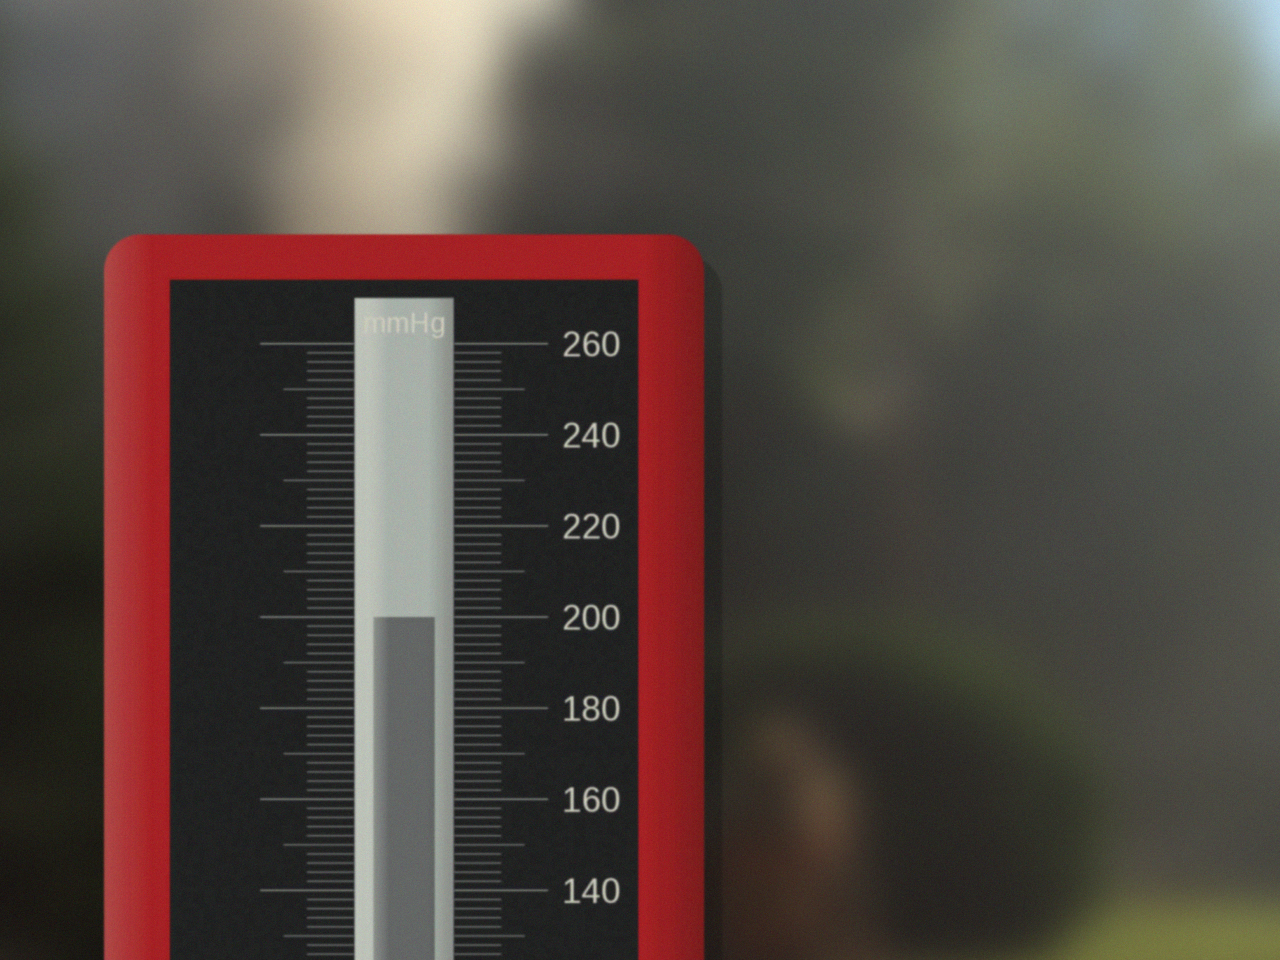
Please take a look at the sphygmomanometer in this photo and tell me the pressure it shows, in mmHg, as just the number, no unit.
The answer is 200
